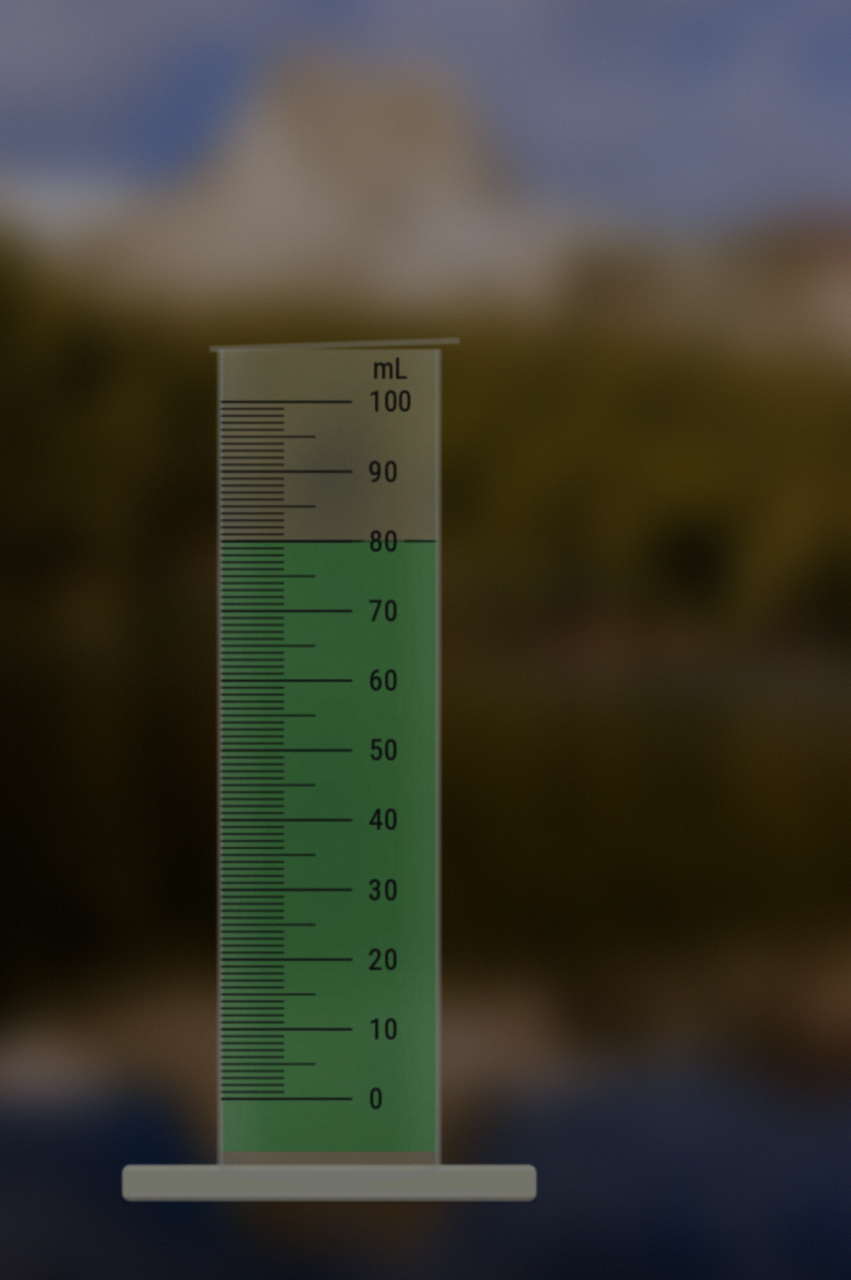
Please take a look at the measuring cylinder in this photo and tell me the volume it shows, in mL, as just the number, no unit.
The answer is 80
